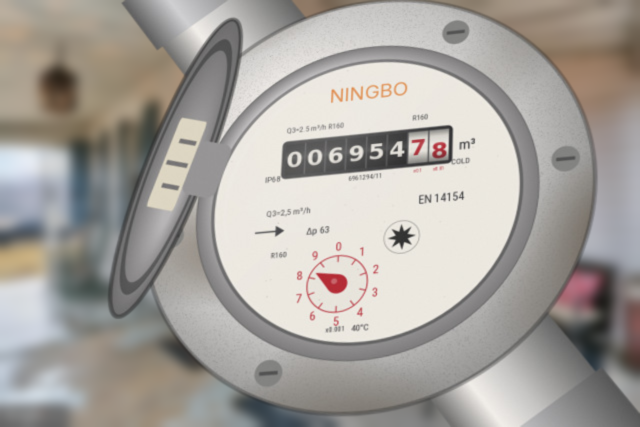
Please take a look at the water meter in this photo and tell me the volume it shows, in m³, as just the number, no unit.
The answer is 6954.778
